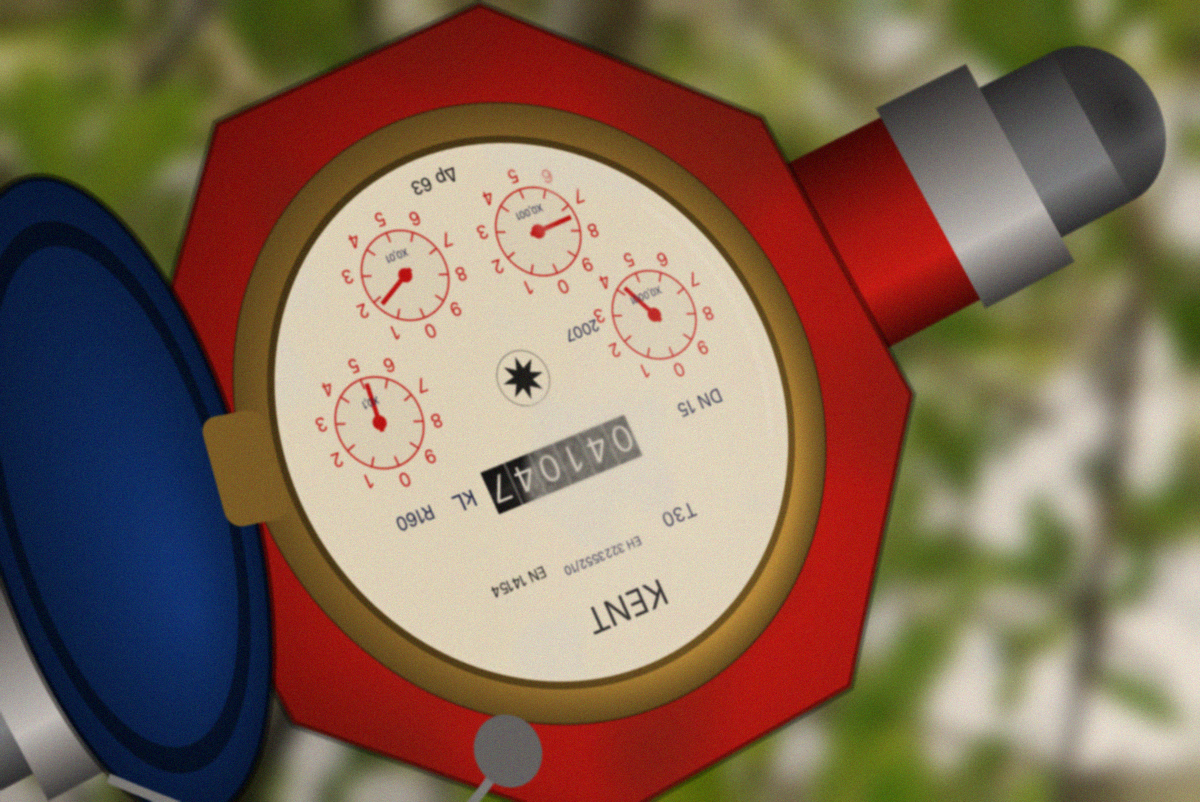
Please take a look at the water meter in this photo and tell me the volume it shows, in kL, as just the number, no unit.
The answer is 41047.5174
